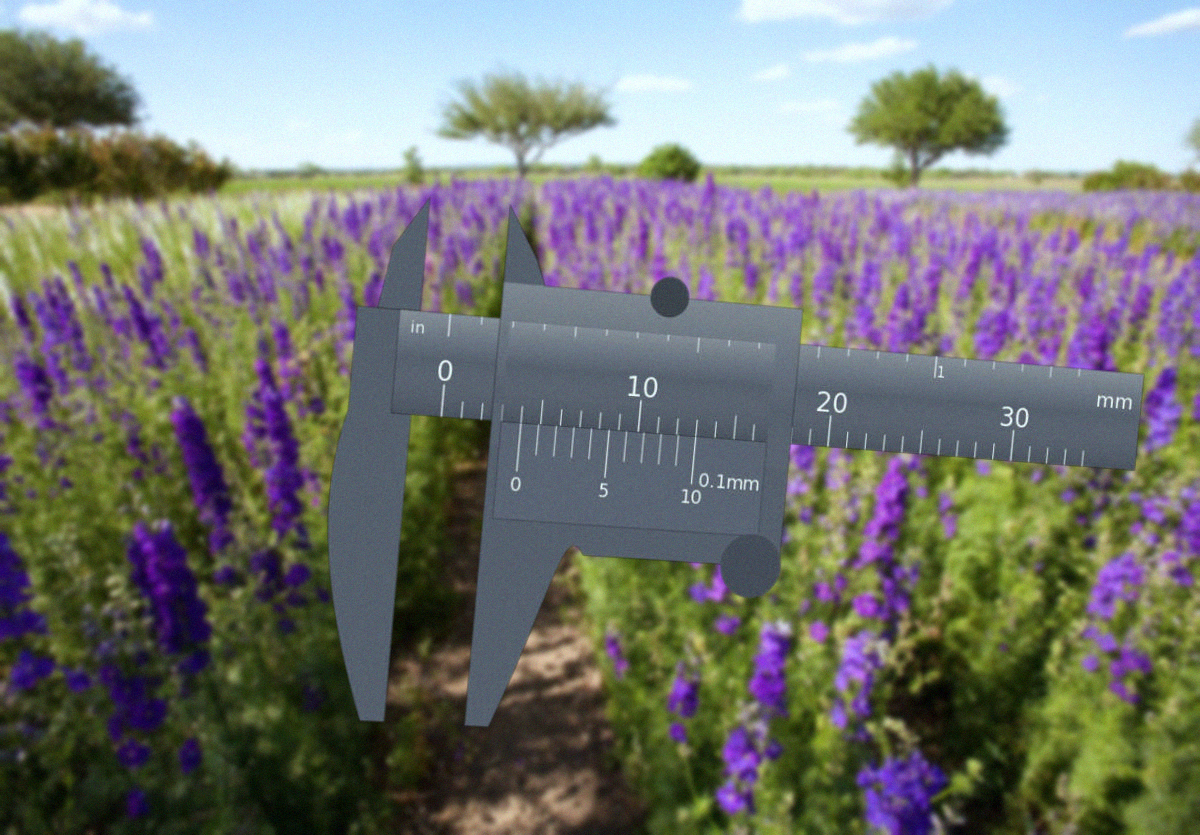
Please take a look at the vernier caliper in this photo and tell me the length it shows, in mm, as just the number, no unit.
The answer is 4.0
